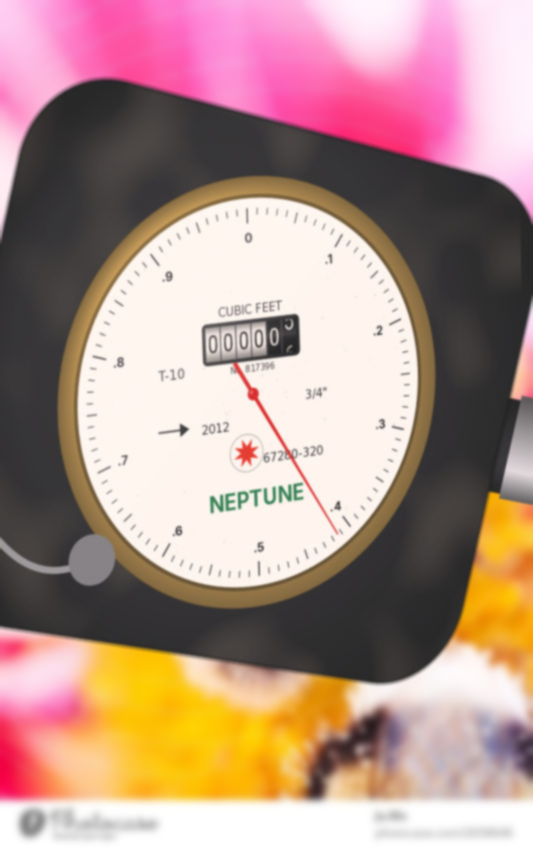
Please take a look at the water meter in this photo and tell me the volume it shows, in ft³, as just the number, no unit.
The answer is 5.41
